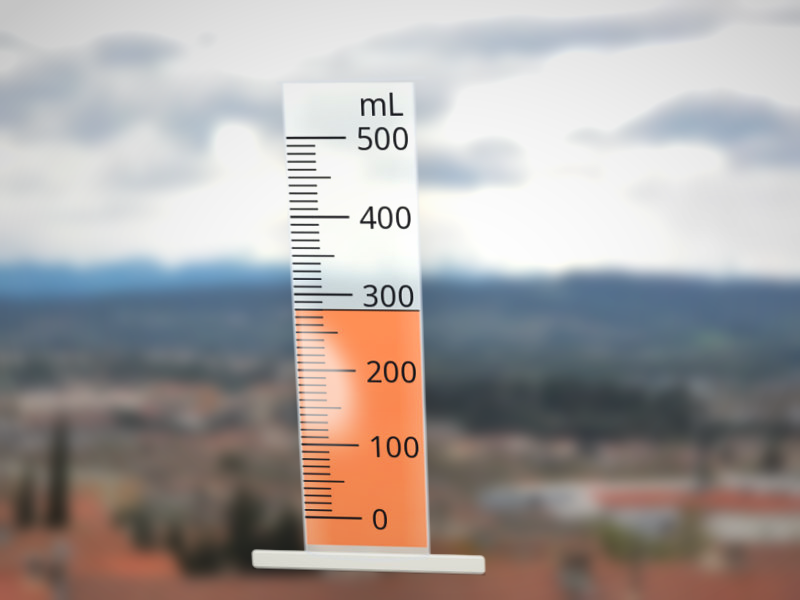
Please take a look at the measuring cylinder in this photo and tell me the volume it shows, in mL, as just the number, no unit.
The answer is 280
